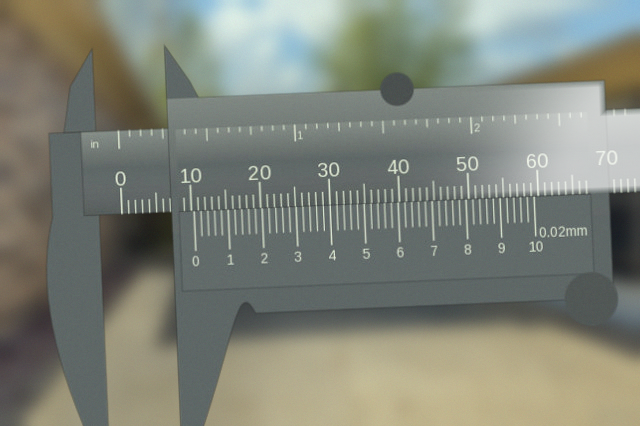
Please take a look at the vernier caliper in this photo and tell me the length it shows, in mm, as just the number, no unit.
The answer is 10.4
